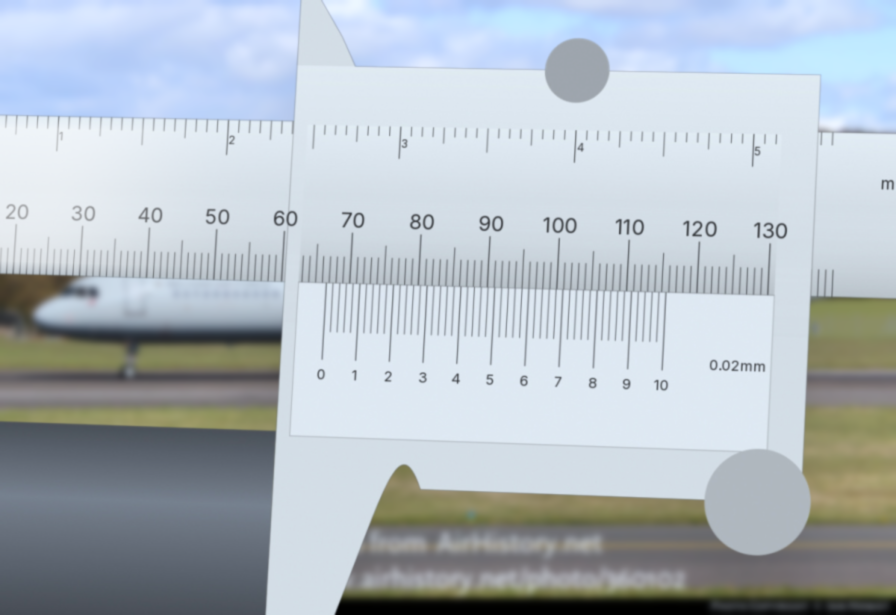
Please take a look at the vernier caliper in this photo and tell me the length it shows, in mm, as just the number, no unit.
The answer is 66.6
